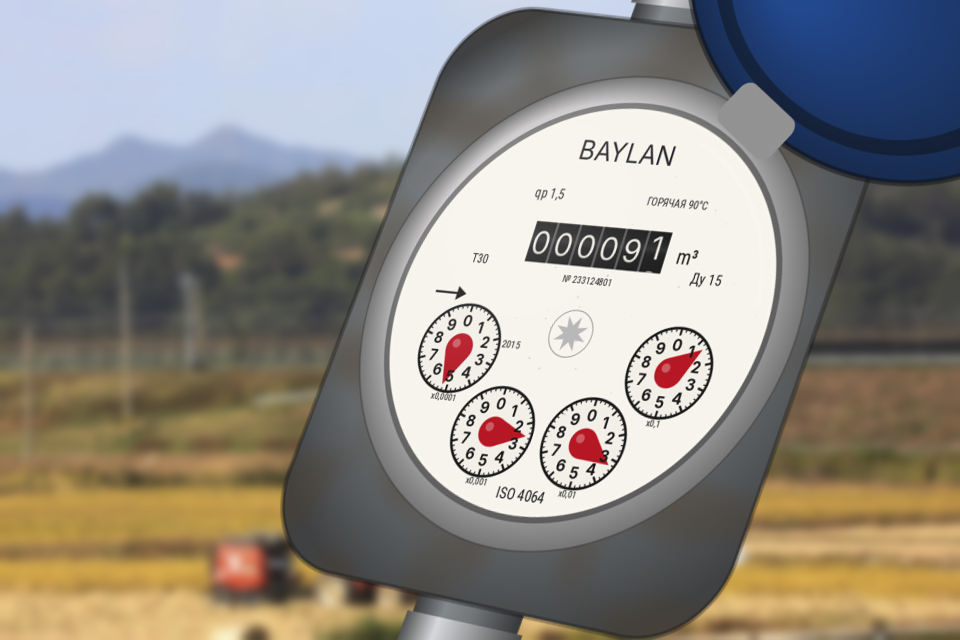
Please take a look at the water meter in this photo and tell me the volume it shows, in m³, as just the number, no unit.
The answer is 91.1325
